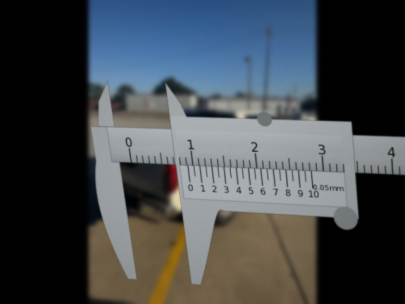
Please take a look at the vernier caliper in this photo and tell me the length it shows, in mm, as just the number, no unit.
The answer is 9.2
